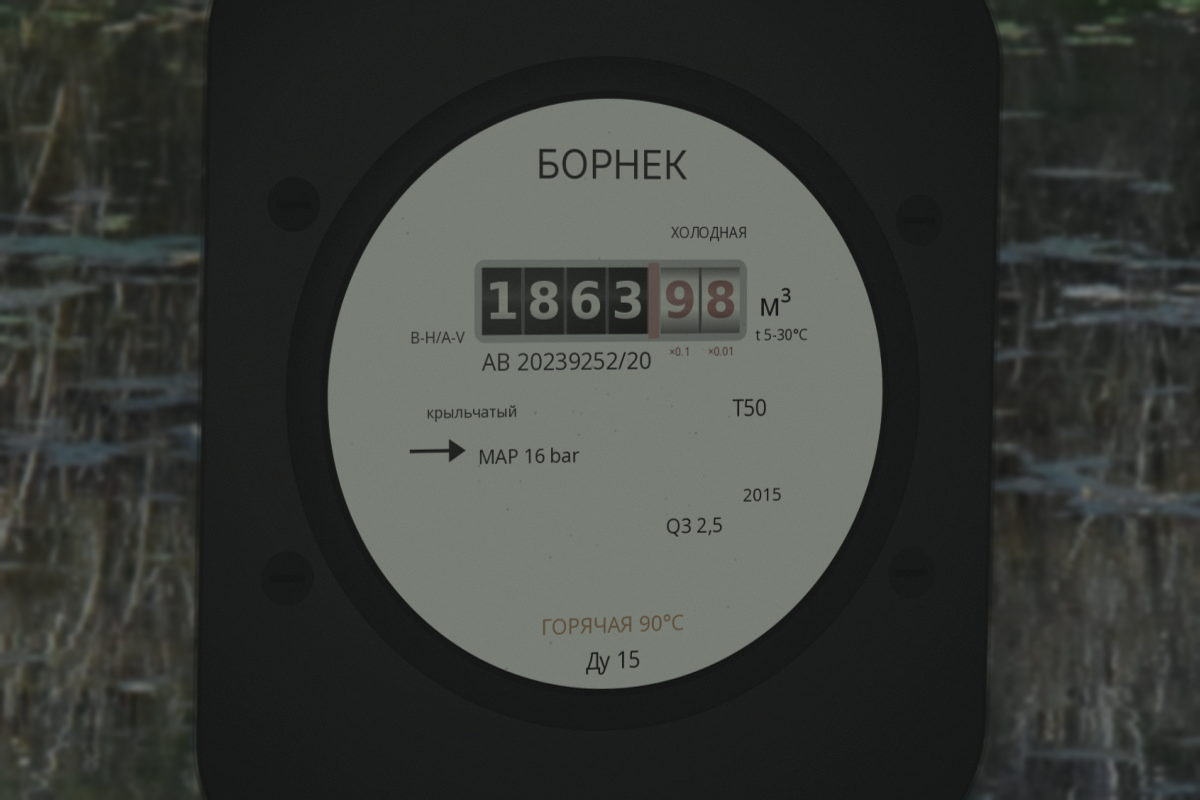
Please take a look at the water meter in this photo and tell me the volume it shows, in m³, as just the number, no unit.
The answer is 1863.98
